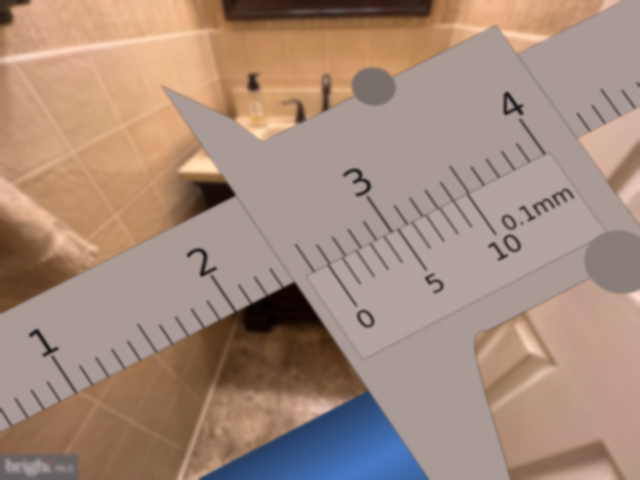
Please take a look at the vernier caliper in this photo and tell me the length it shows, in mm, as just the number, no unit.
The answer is 25.9
